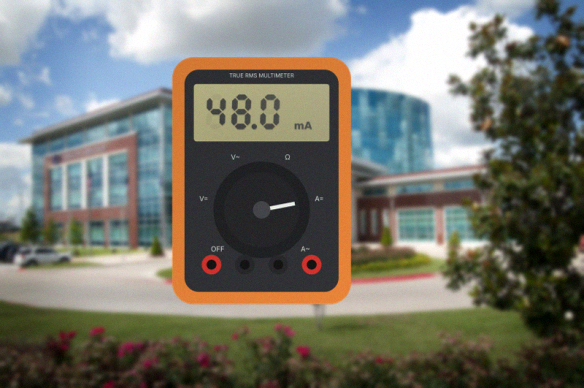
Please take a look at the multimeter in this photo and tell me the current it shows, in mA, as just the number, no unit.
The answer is 48.0
